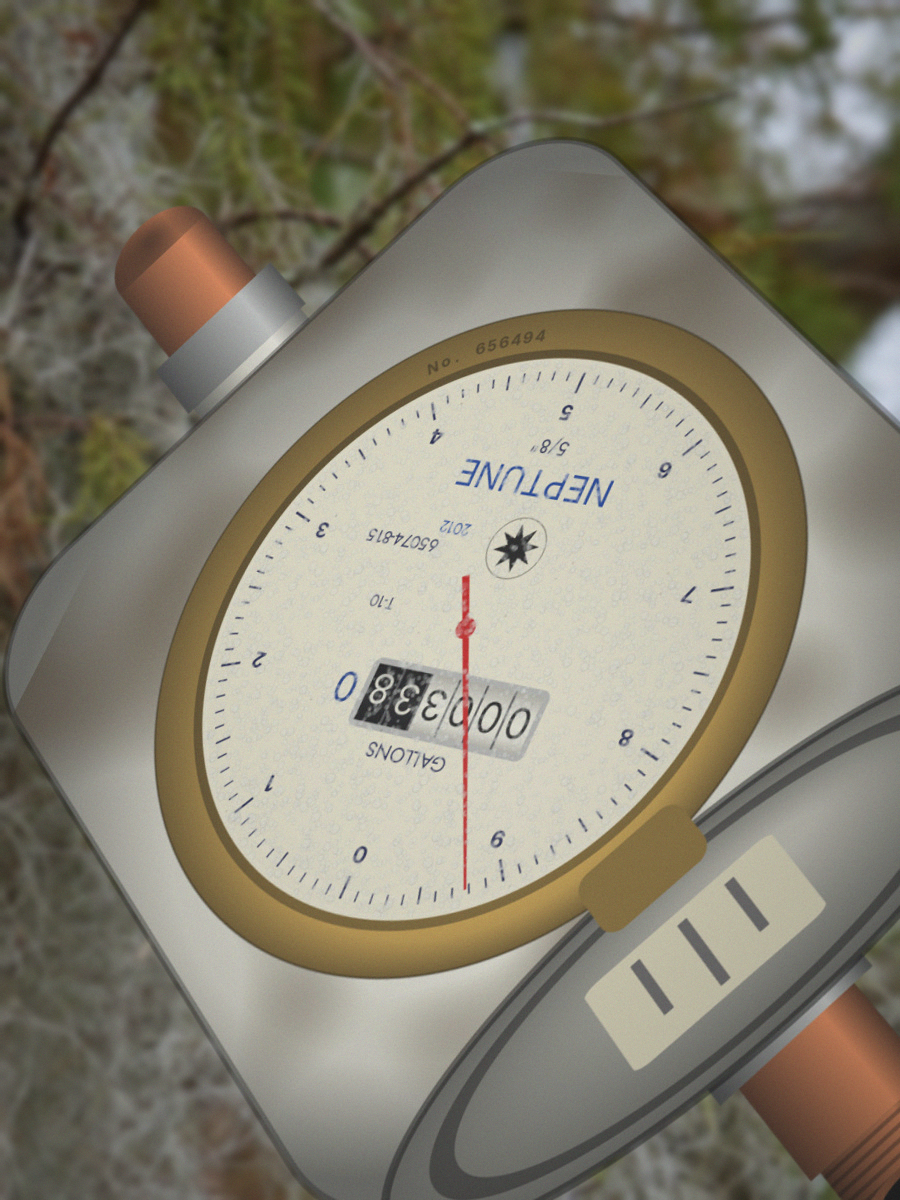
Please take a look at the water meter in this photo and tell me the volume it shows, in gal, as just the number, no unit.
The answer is 3379.2
